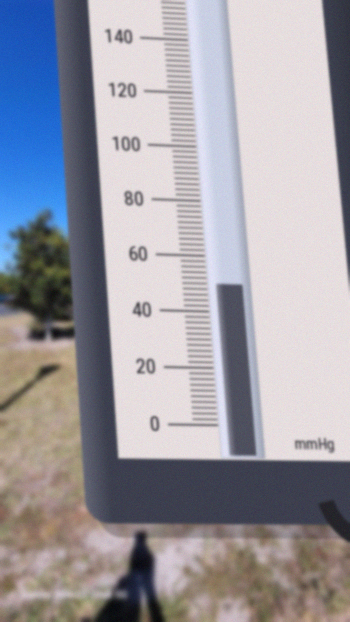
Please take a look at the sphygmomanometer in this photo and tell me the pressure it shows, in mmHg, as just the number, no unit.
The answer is 50
